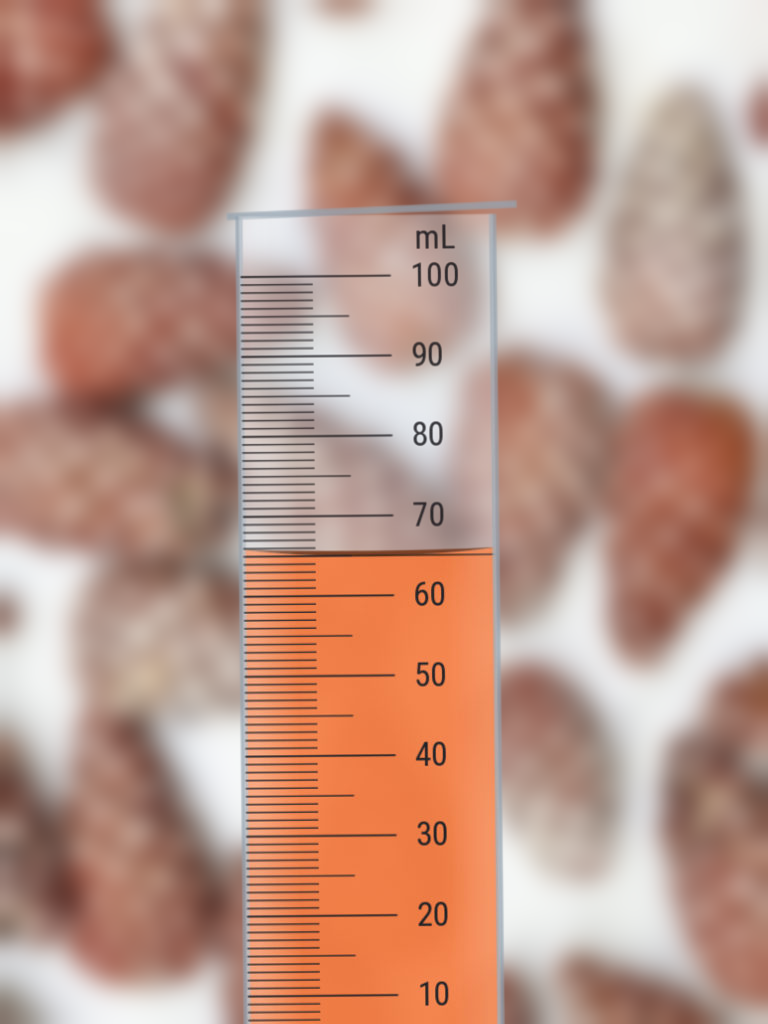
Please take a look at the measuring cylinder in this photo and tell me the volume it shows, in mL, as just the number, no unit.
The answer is 65
